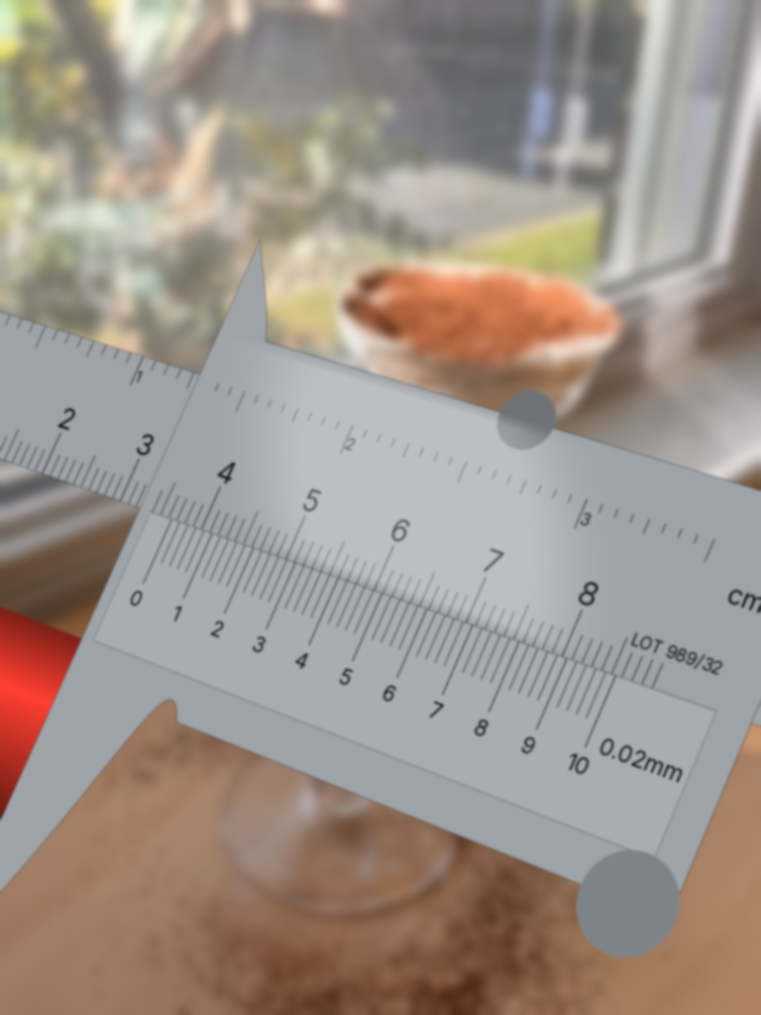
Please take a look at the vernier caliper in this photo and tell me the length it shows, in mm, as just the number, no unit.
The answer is 36.4
